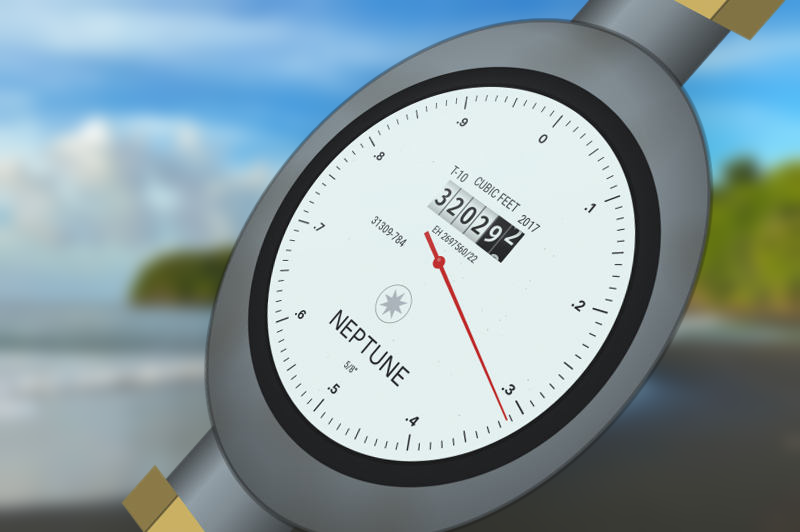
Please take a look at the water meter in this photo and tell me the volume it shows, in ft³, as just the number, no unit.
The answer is 320292.31
